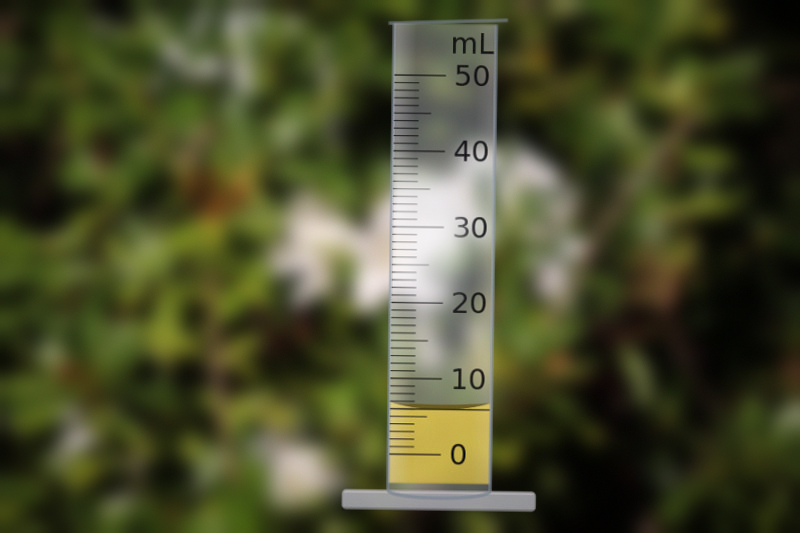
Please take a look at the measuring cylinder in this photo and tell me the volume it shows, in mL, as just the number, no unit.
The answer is 6
